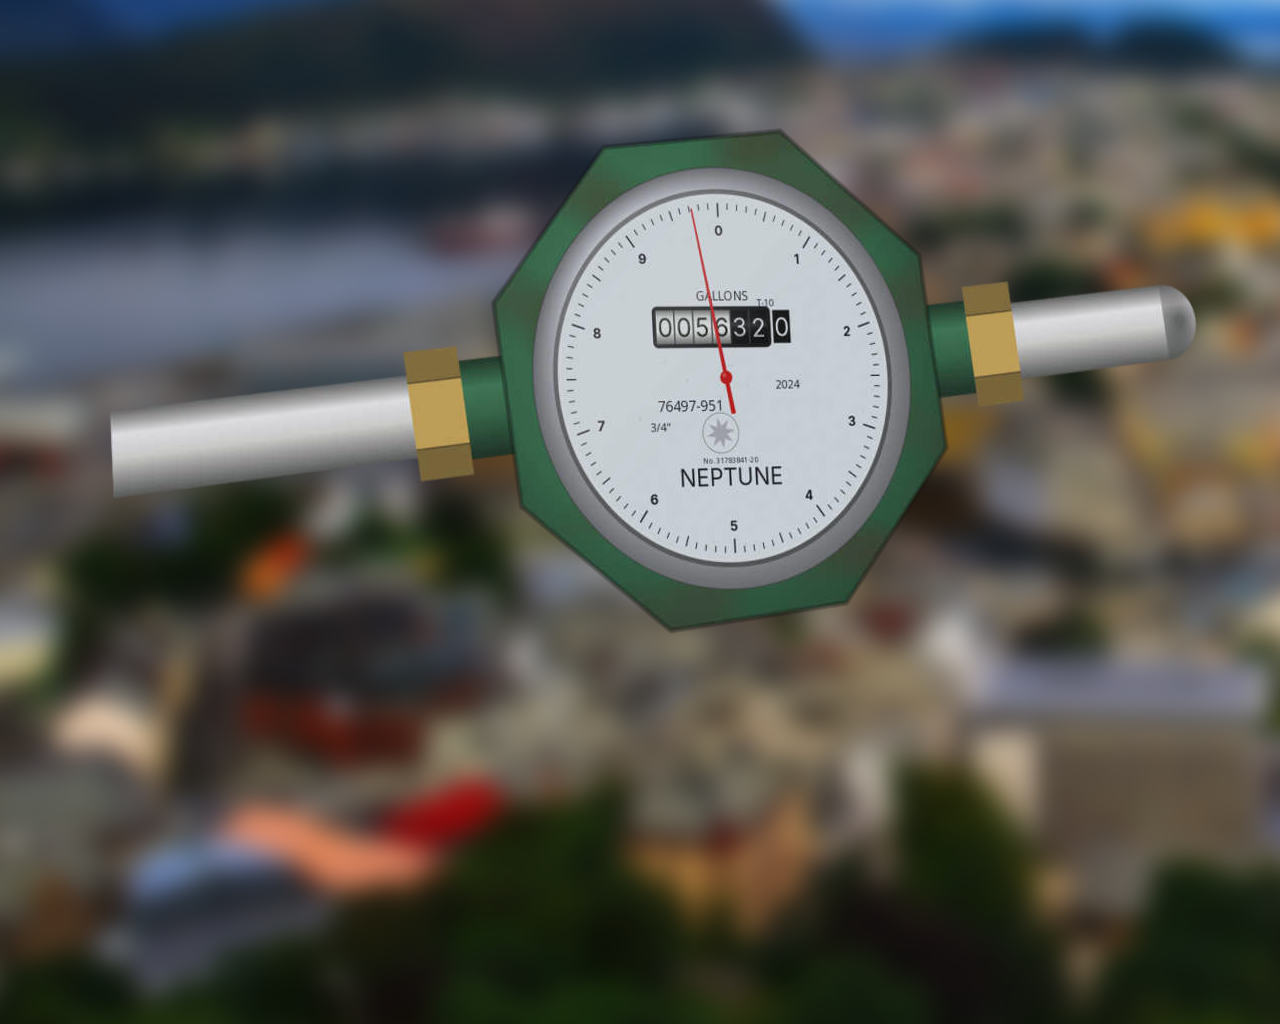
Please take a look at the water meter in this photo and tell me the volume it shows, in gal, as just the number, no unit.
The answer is 56319.7
